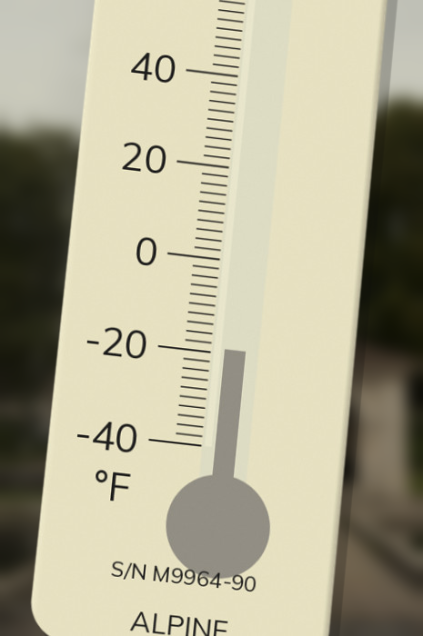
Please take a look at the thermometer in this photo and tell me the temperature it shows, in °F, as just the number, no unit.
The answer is -19
